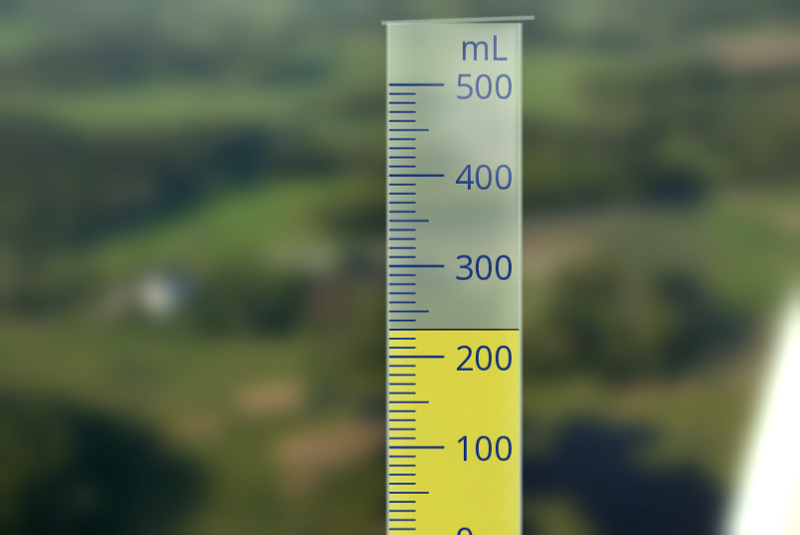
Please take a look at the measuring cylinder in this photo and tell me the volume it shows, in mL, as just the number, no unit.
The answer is 230
